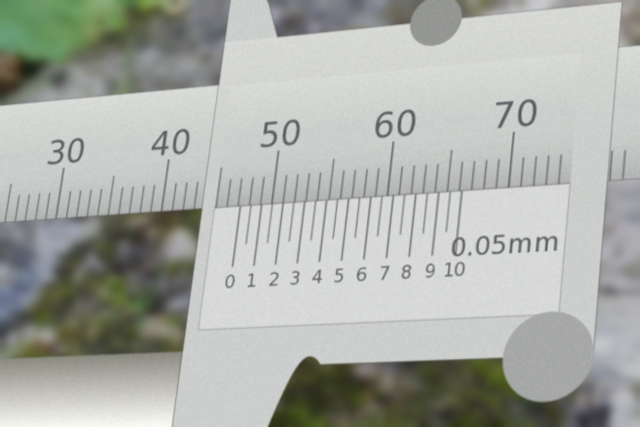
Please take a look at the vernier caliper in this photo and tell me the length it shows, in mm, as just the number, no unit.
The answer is 47.2
